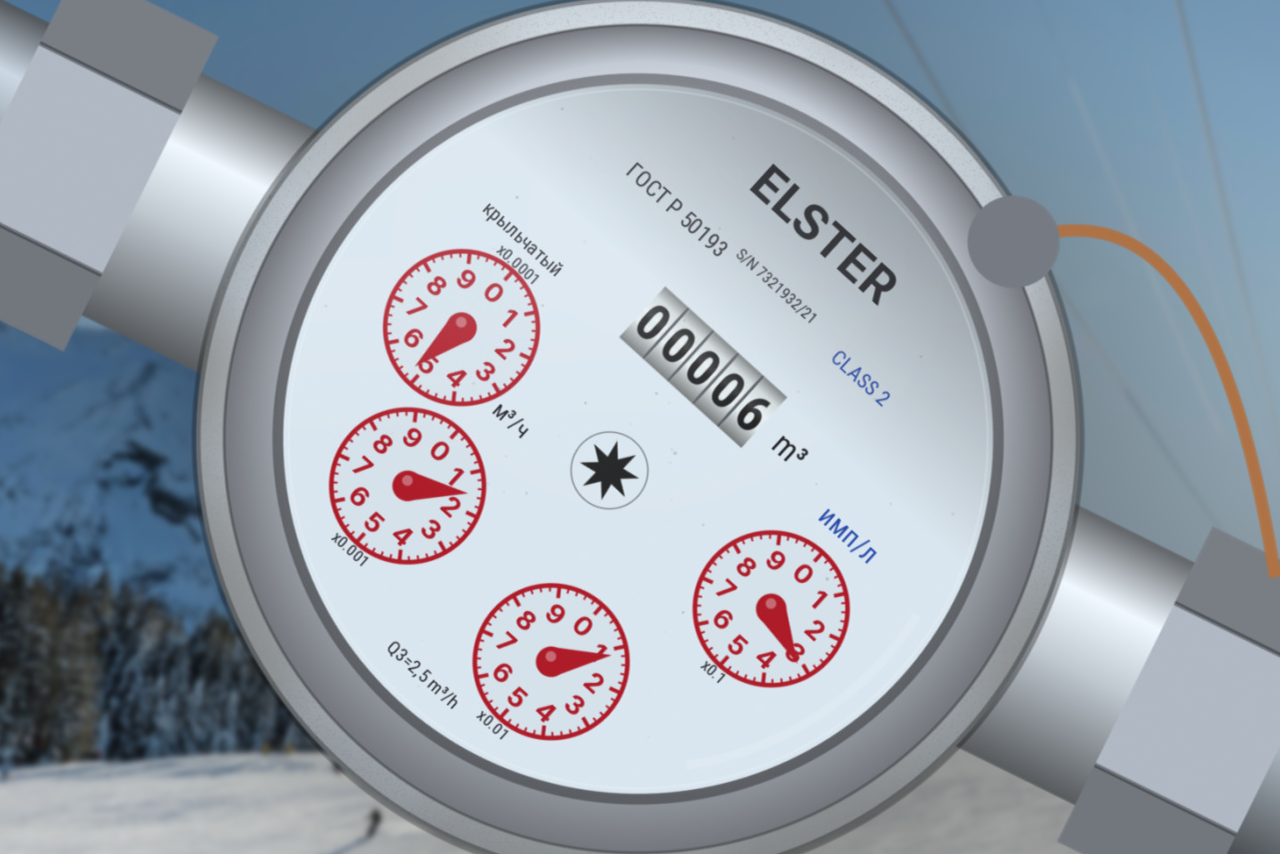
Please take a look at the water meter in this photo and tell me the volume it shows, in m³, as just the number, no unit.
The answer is 6.3115
